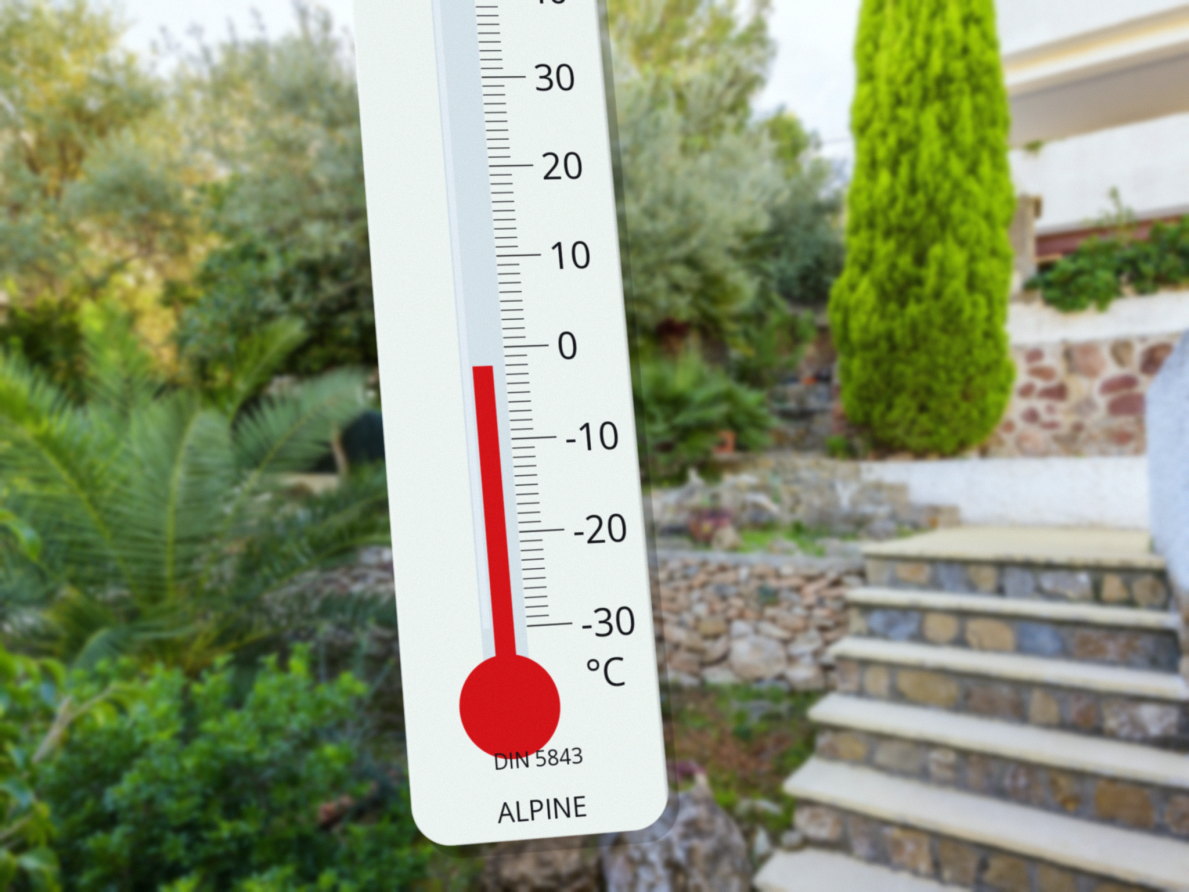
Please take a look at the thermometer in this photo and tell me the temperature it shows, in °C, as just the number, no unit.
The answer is -2
